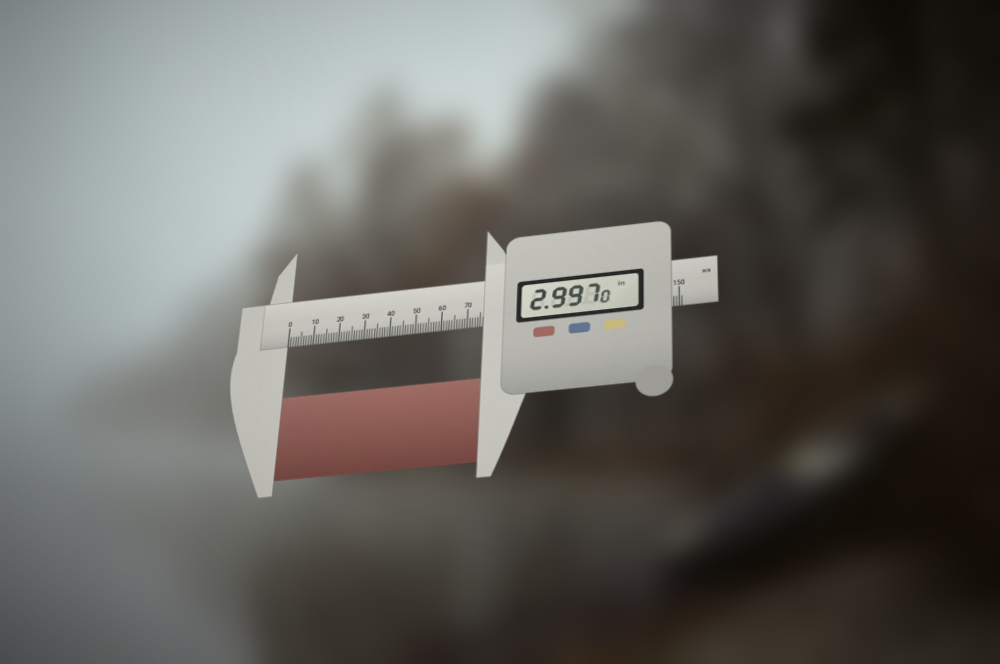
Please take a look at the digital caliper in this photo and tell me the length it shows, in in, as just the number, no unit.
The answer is 2.9970
